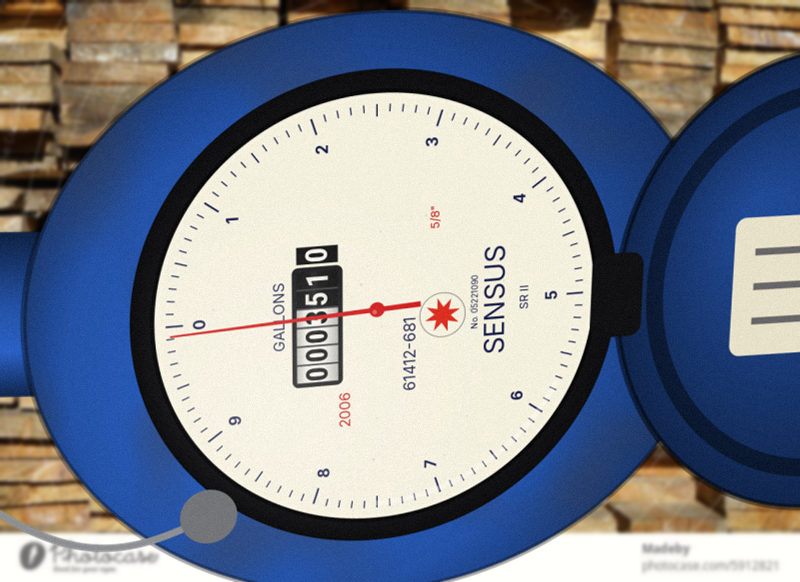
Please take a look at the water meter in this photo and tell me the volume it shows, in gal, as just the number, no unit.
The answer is 3509.9
